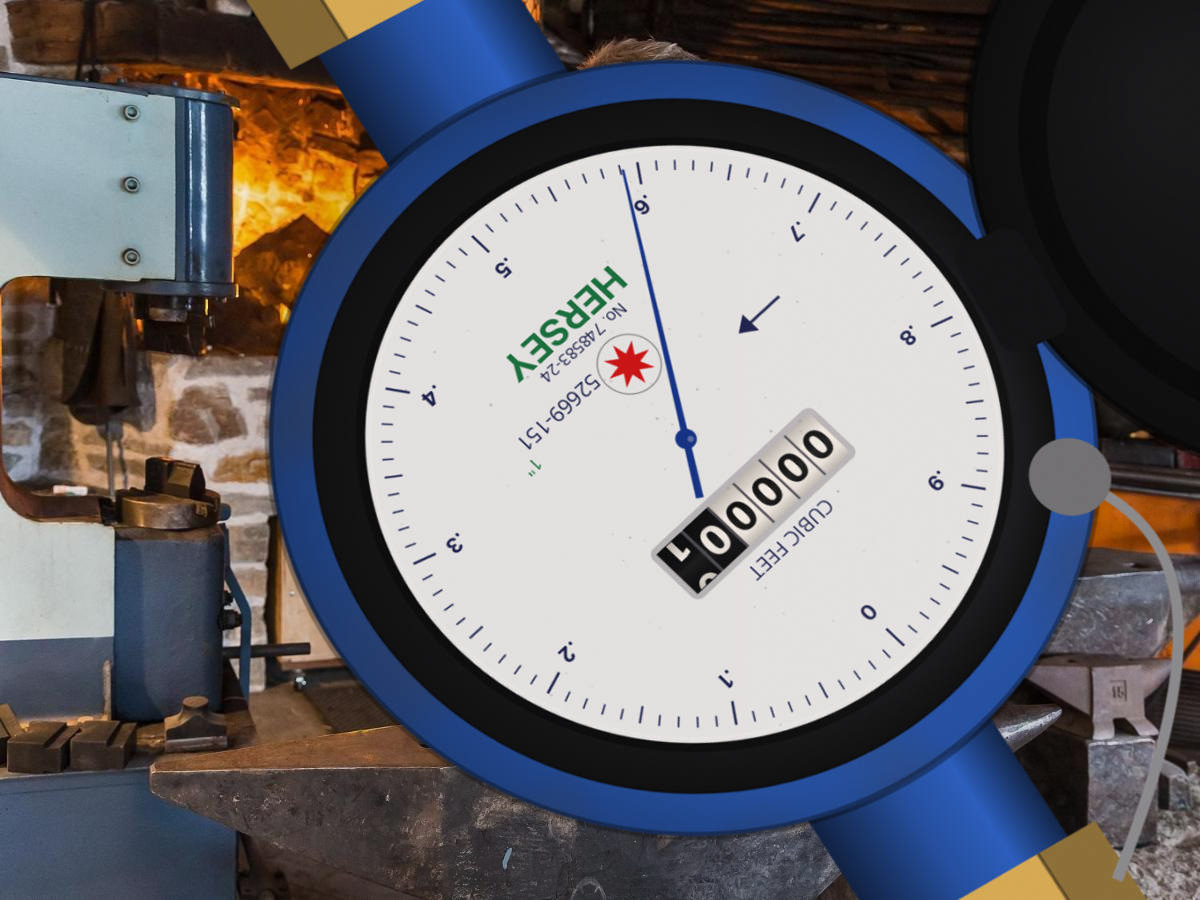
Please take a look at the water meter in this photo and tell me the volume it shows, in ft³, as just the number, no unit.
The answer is 0.59
